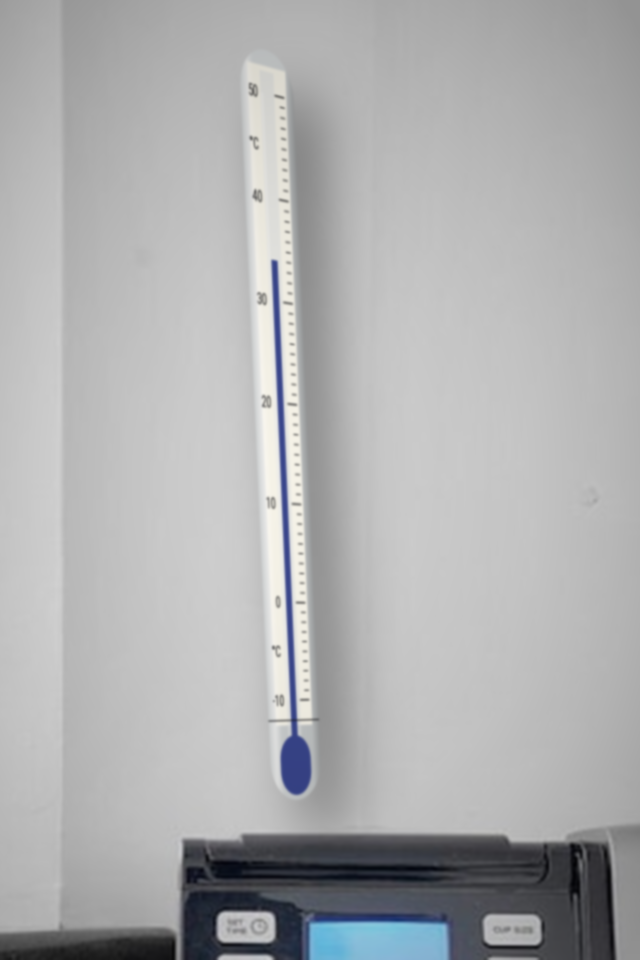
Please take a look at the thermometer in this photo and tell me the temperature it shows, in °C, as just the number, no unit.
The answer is 34
